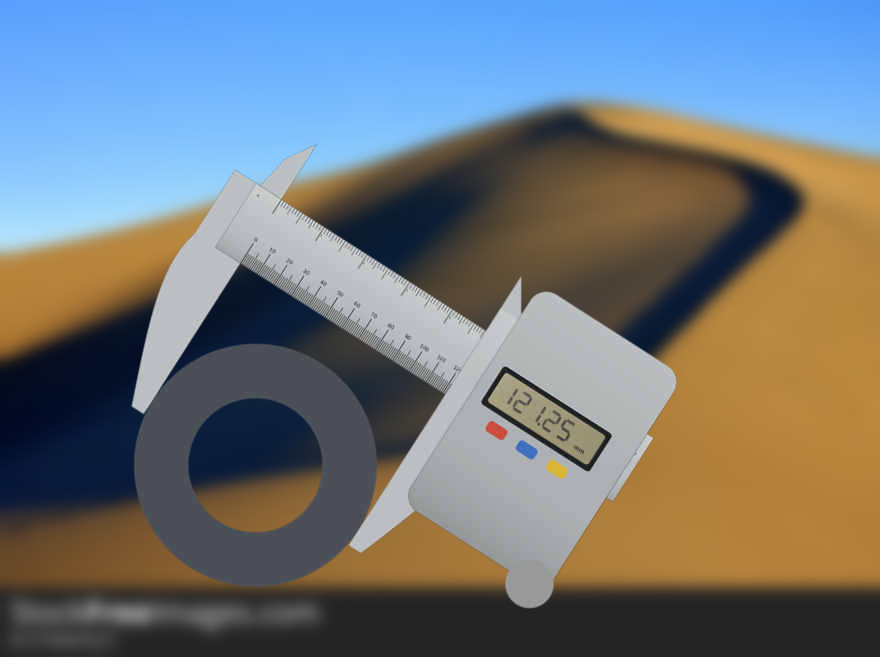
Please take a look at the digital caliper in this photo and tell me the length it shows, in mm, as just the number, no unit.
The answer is 121.25
